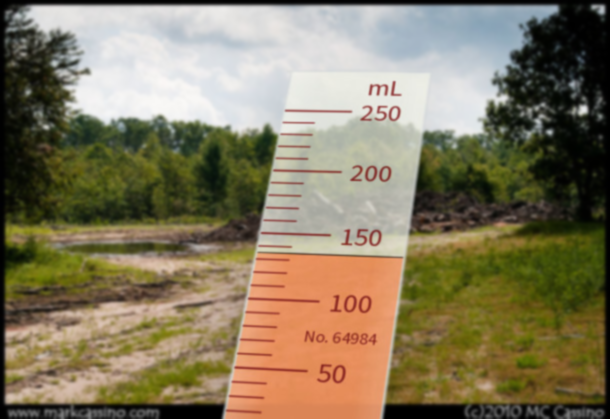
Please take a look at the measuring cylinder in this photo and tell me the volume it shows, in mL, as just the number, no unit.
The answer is 135
